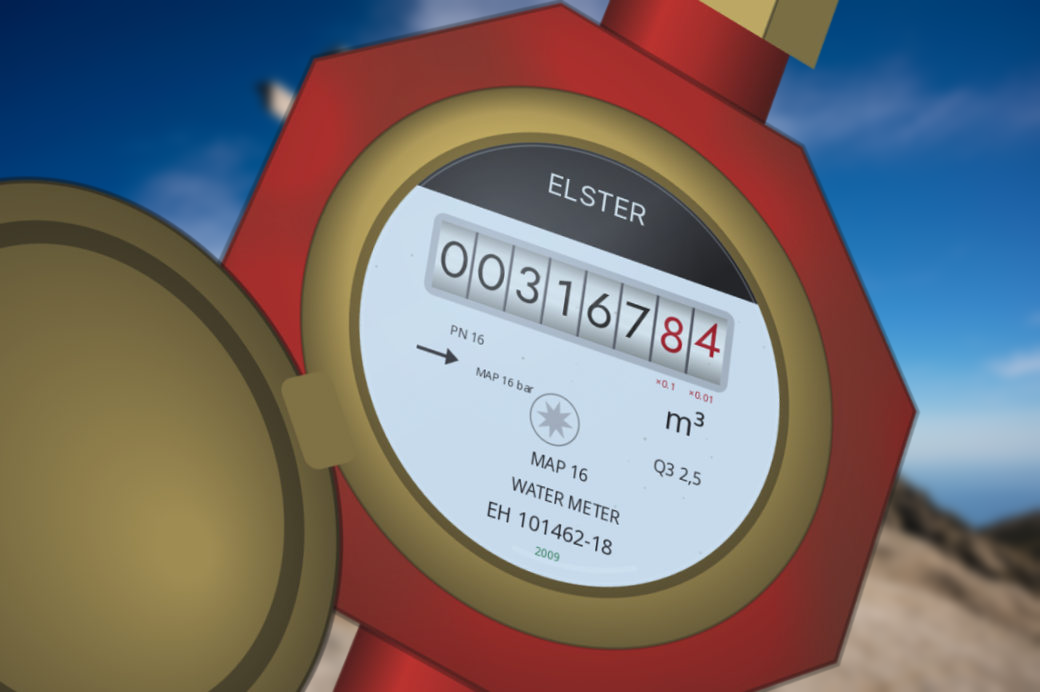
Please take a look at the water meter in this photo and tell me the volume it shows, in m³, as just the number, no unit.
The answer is 3167.84
